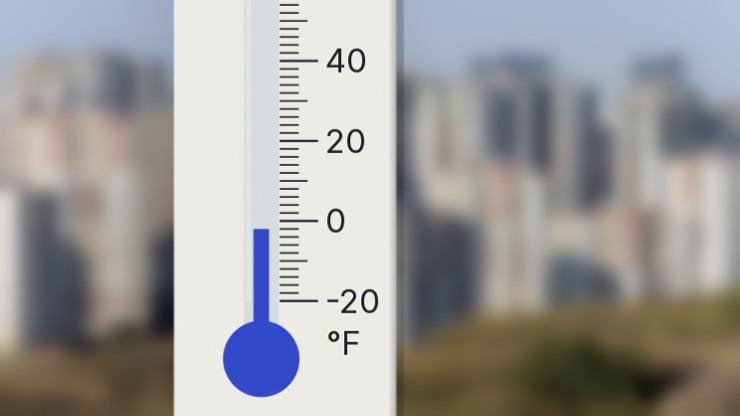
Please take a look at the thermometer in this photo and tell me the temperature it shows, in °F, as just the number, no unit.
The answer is -2
